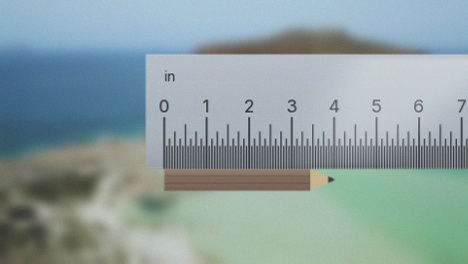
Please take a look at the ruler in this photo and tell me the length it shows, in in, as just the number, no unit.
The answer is 4
